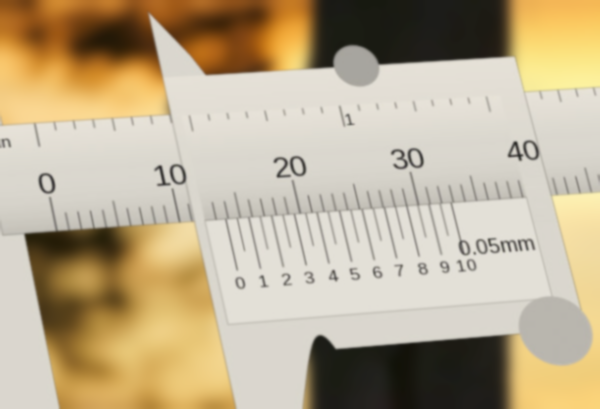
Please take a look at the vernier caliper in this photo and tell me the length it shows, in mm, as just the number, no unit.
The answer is 13.8
